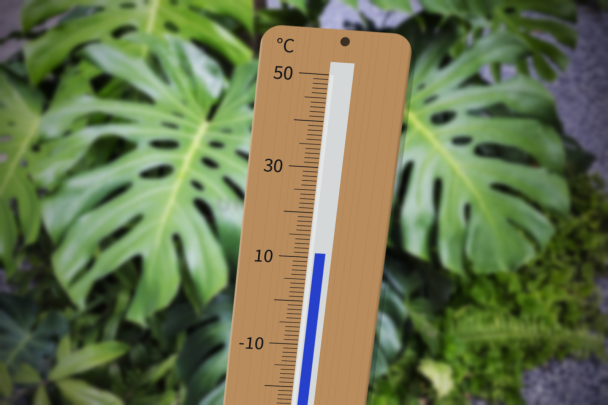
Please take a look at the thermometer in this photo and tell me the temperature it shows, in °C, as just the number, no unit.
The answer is 11
